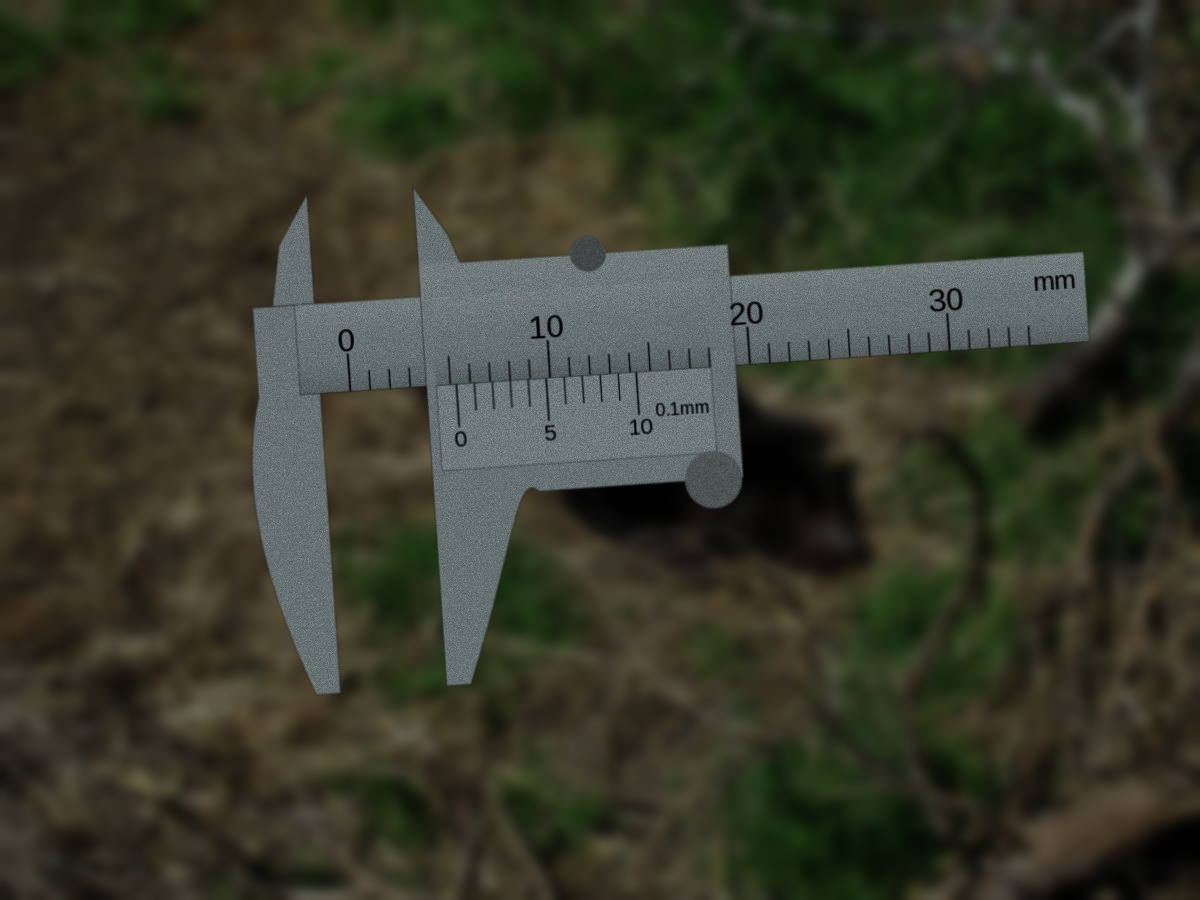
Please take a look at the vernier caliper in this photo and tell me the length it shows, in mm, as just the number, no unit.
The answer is 5.3
